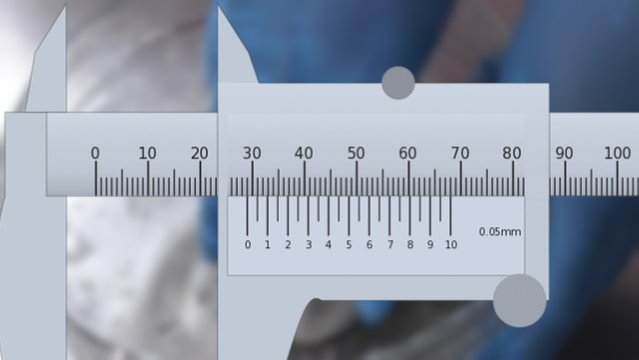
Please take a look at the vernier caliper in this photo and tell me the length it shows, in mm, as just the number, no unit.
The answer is 29.0
